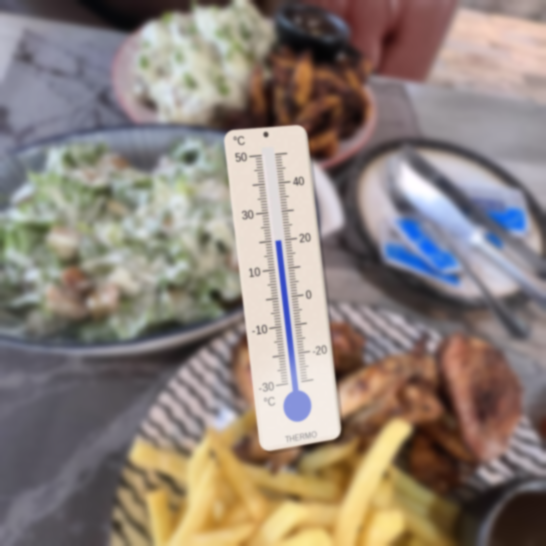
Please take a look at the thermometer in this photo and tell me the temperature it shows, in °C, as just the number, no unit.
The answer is 20
